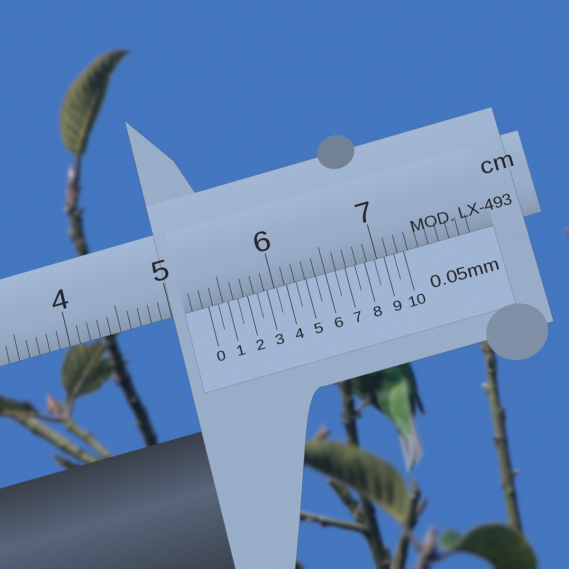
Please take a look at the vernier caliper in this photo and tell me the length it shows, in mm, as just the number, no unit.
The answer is 53.6
